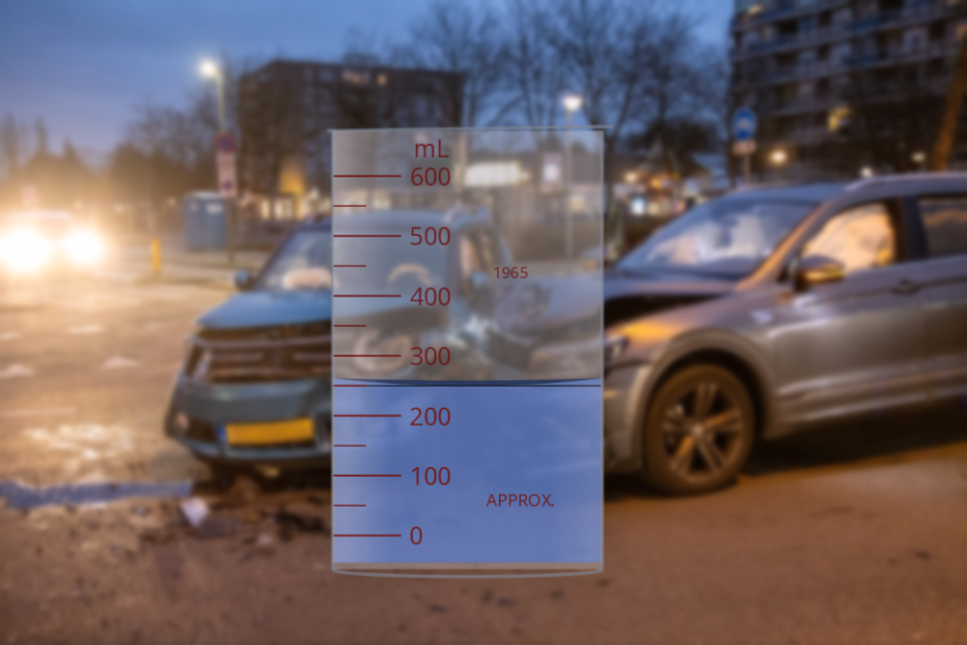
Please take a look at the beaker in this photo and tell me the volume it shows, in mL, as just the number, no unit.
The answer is 250
